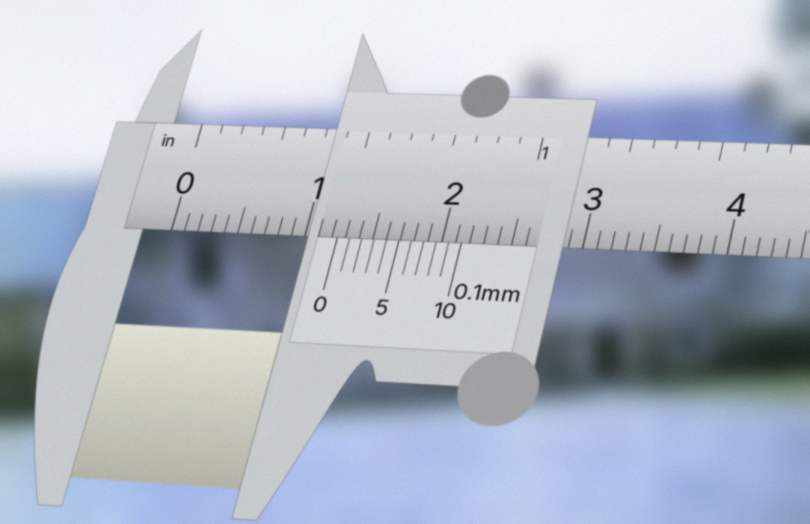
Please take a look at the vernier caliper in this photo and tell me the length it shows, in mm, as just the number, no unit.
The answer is 12.4
